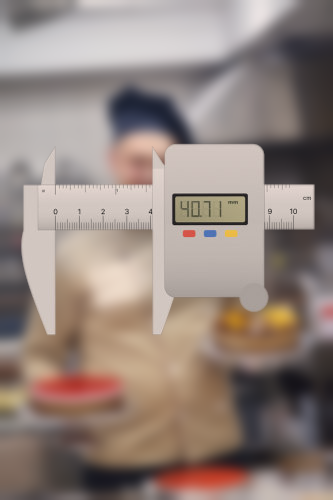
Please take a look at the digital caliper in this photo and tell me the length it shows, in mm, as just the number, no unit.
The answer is 40.71
